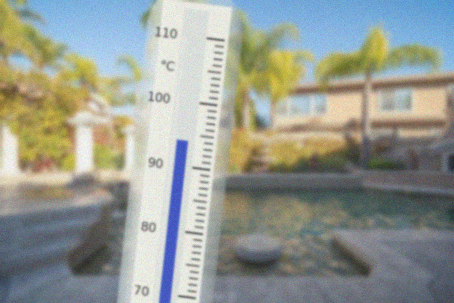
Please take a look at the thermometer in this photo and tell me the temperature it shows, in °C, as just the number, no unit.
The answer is 94
